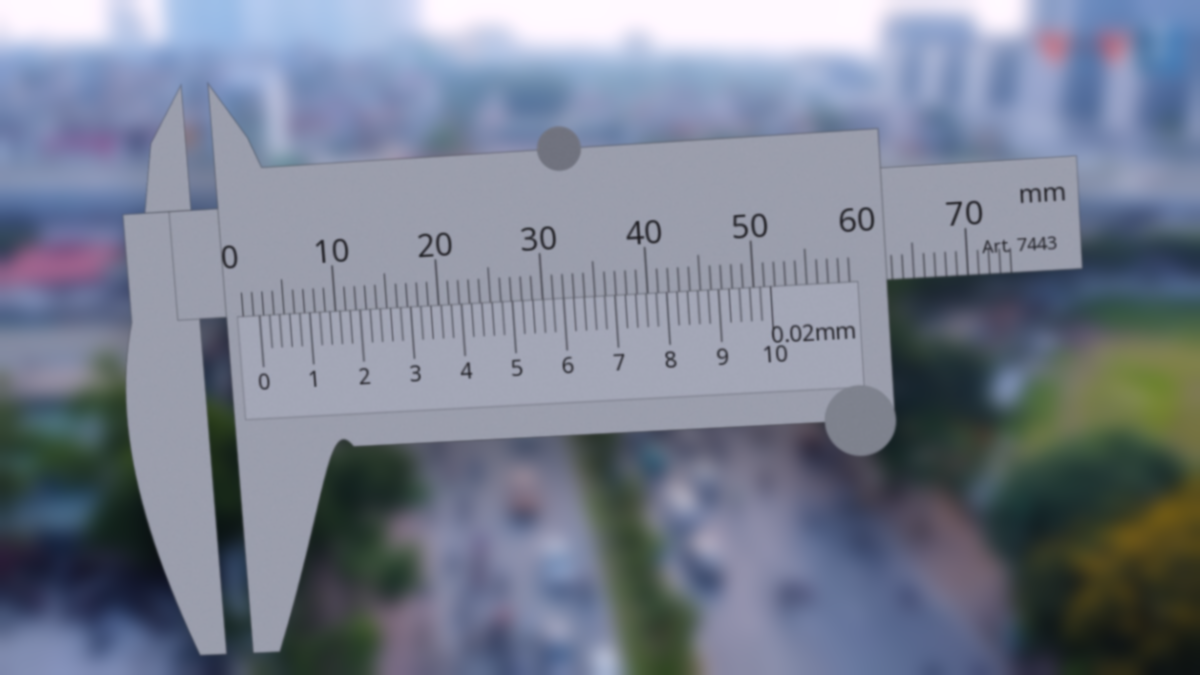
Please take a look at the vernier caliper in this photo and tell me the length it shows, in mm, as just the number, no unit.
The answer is 2.6
